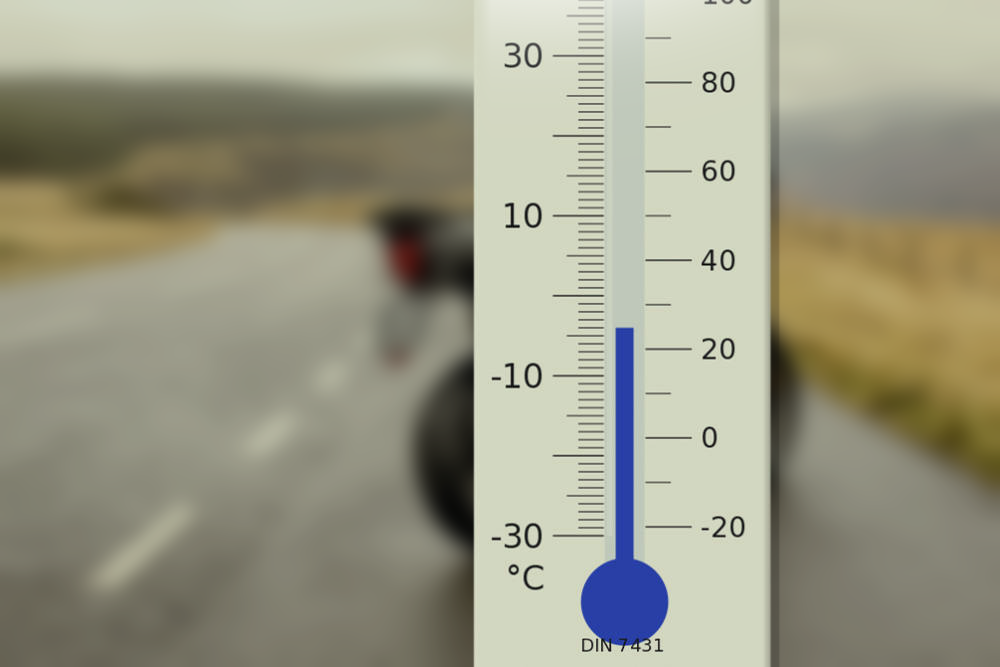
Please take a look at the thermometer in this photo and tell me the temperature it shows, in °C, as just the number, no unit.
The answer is -4
